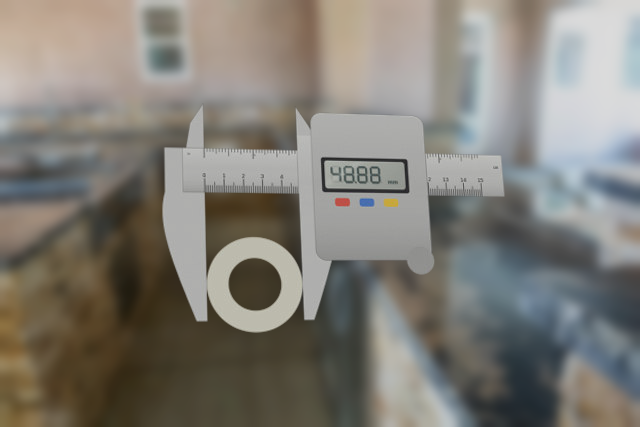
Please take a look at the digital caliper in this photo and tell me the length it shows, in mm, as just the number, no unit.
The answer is 48.88
